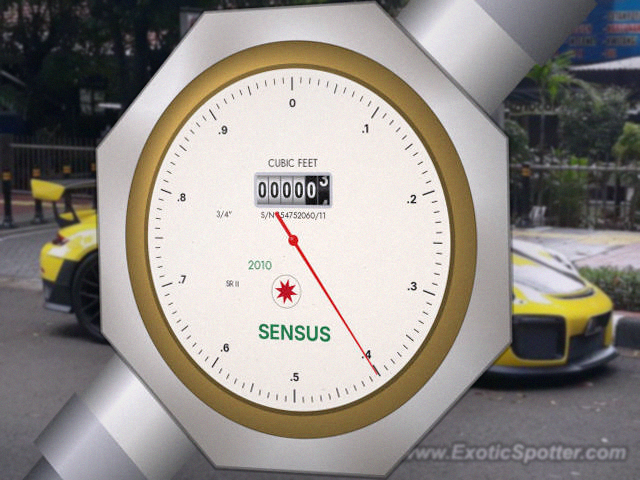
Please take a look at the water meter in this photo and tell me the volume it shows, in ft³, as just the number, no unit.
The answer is 3.40
